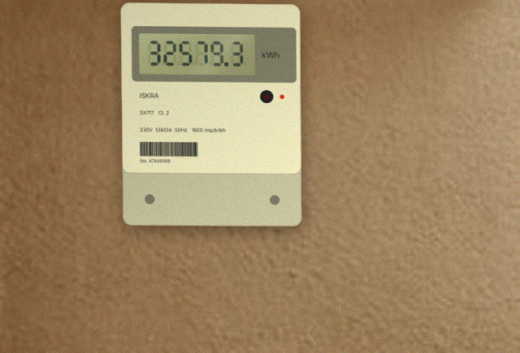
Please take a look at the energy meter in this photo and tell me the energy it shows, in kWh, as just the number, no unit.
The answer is 32579.3
